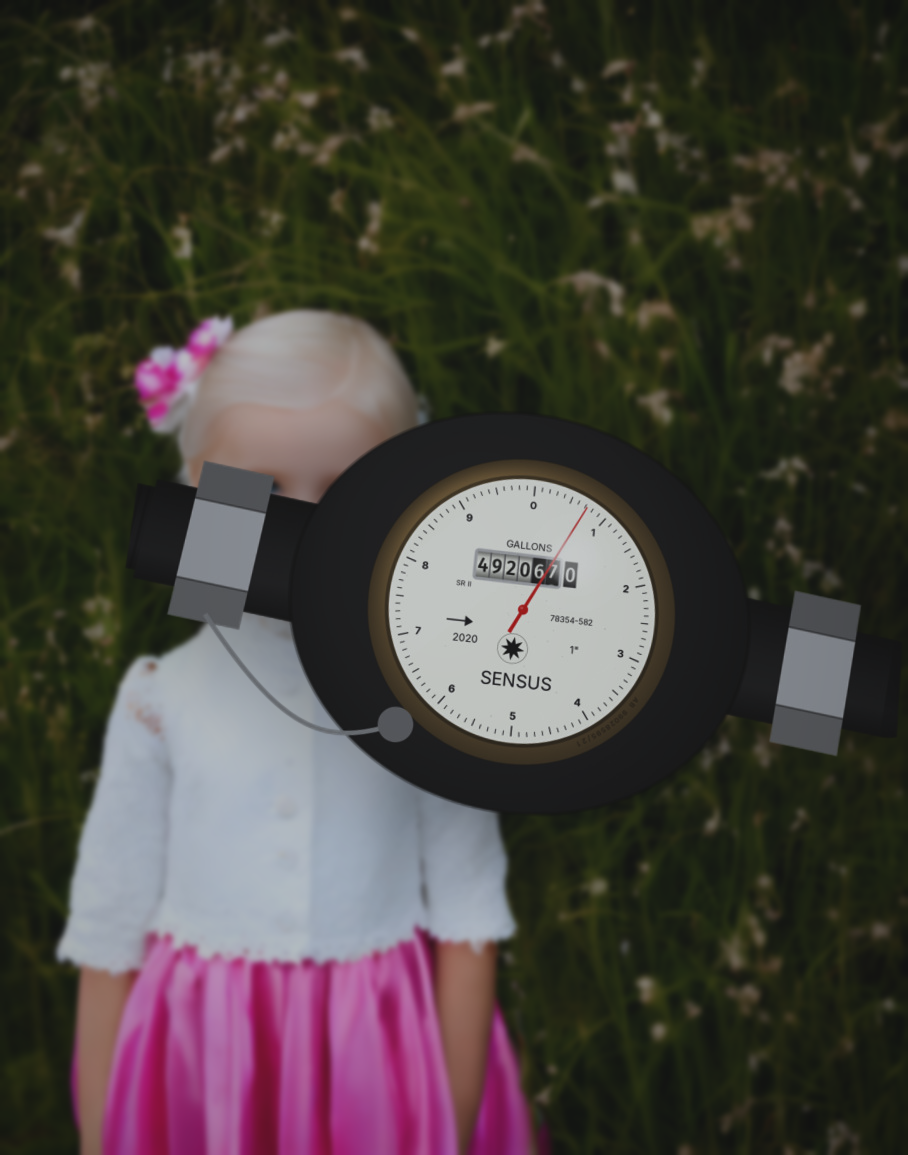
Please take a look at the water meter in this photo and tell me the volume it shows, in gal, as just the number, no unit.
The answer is 4920670.7
